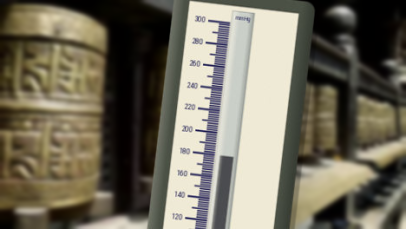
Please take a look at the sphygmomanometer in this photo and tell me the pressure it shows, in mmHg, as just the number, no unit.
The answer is 180
